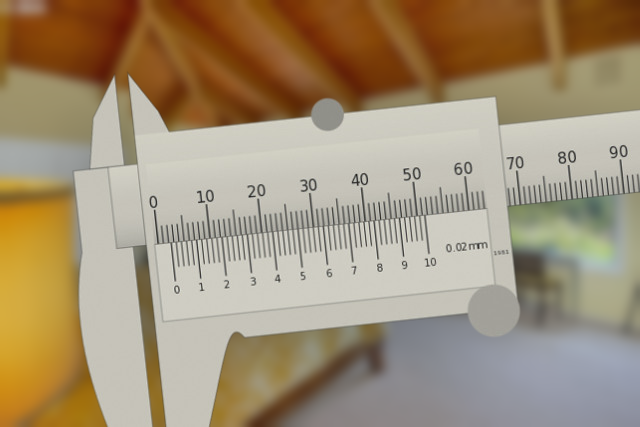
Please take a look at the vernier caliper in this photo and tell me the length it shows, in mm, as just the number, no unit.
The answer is 2.5
